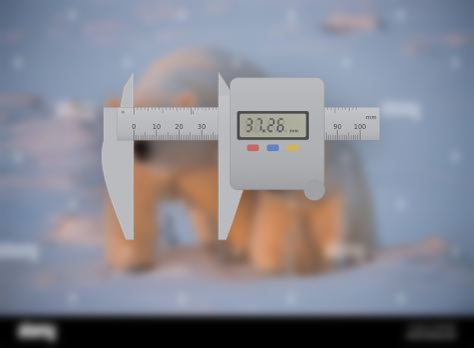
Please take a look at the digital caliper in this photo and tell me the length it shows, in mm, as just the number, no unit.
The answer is 37.26
